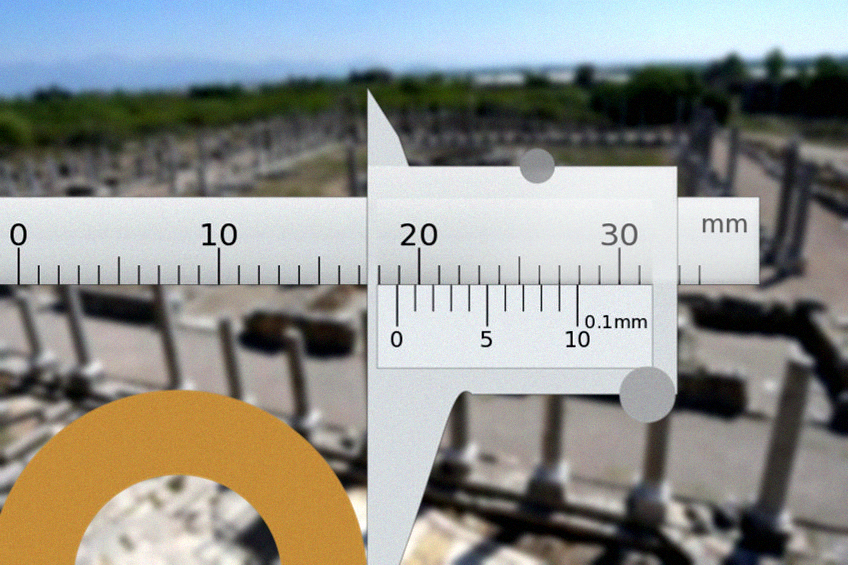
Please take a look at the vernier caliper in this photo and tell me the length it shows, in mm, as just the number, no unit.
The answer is 18.9
